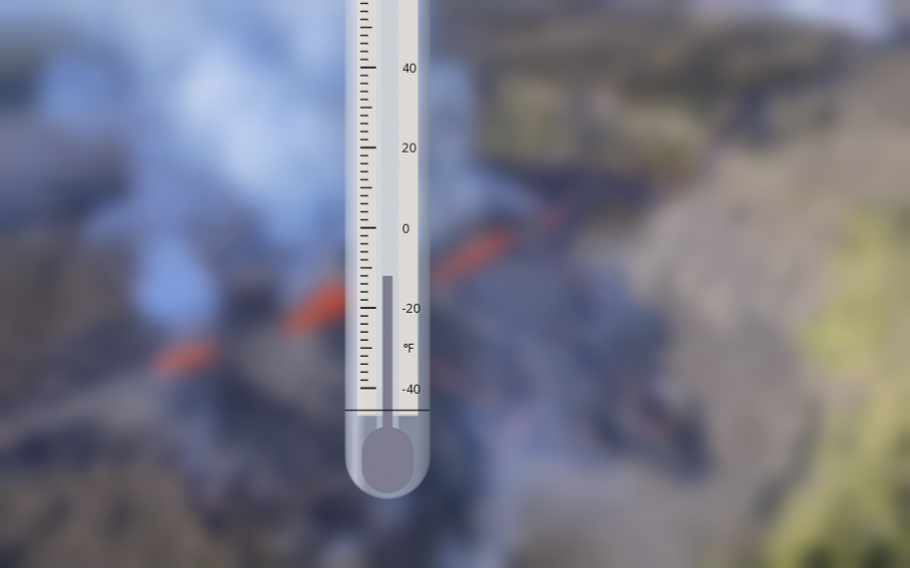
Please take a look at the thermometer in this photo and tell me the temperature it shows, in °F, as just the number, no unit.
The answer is -12
